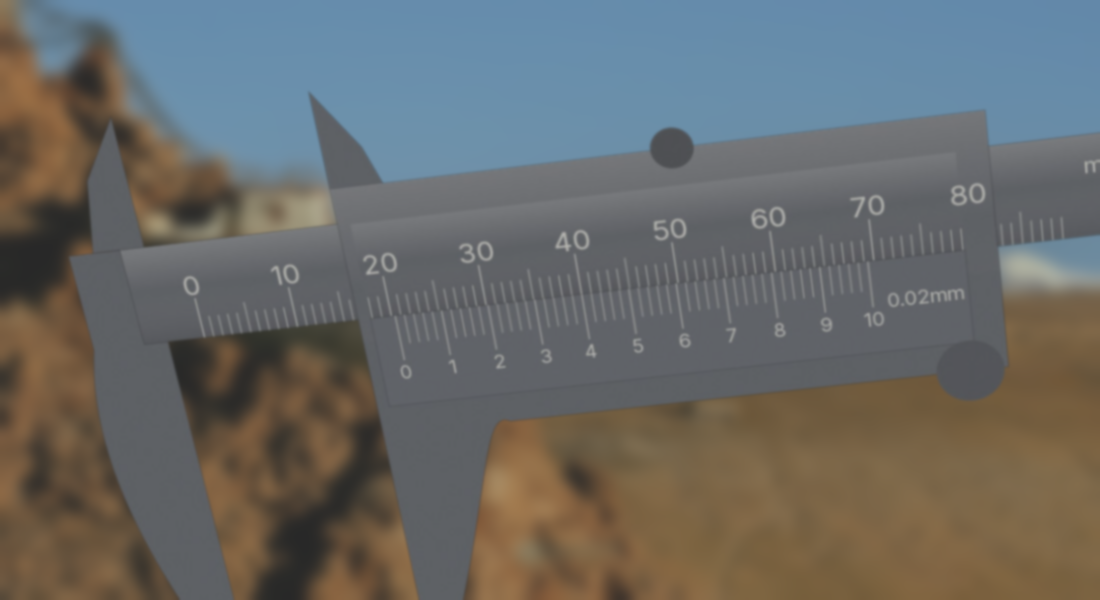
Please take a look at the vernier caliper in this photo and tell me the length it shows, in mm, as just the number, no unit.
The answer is 20.4
